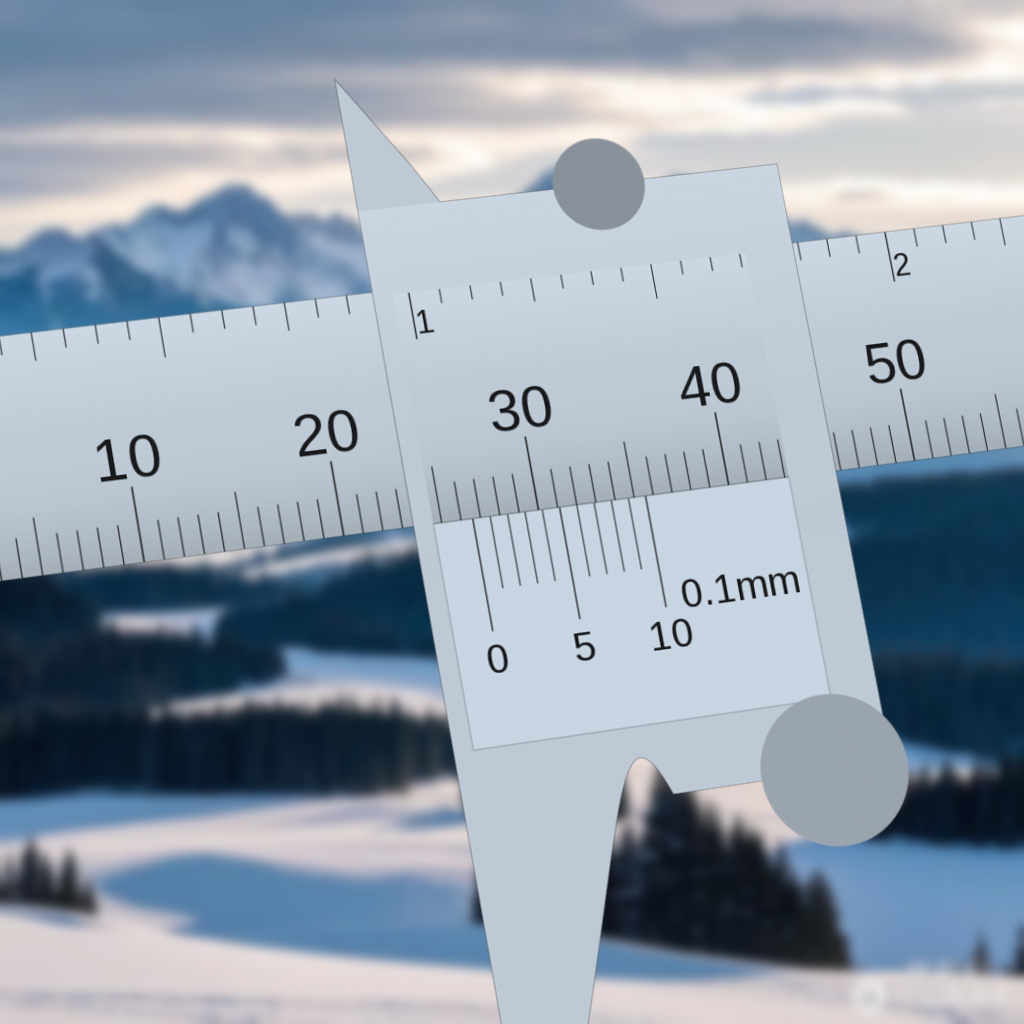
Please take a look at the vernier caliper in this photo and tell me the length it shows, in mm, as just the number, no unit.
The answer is 26.6
